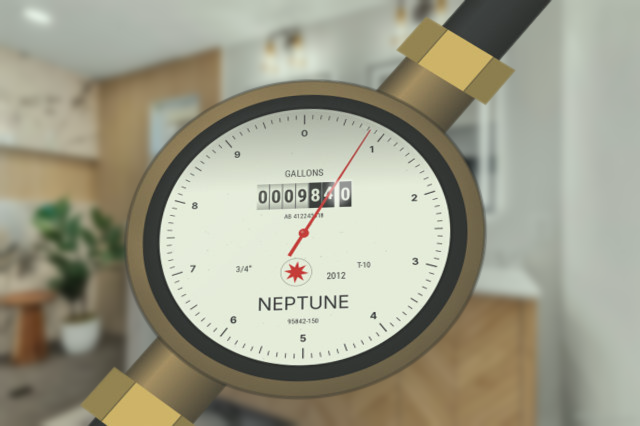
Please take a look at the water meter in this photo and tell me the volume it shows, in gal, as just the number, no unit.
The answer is 9840.8
